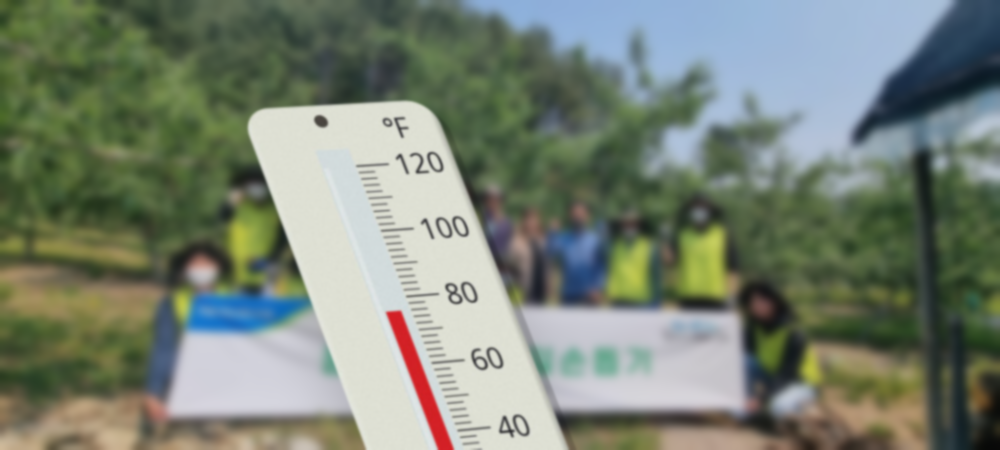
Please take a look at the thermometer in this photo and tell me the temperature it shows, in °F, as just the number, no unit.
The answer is 76
